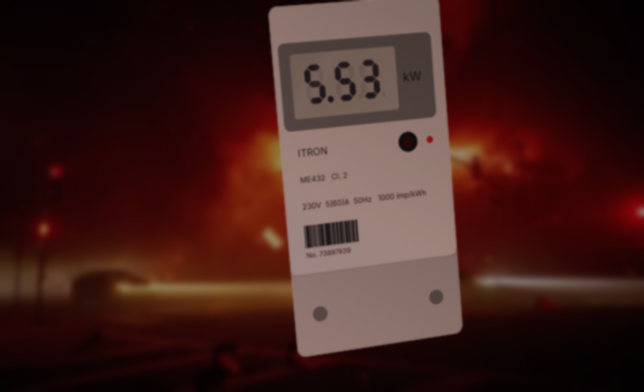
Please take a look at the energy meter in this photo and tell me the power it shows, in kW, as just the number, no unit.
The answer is 5.53
